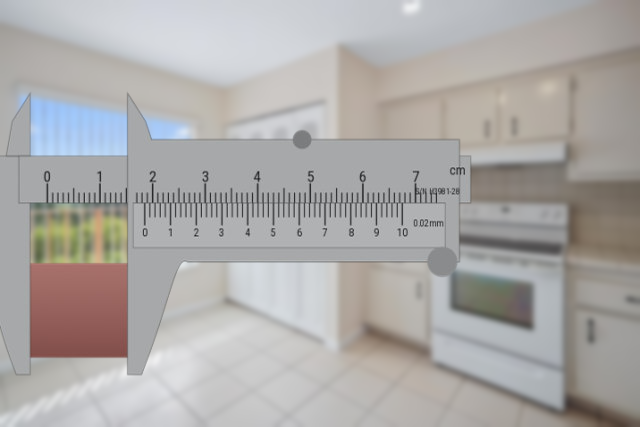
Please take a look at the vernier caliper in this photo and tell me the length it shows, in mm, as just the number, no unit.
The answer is 18.5
